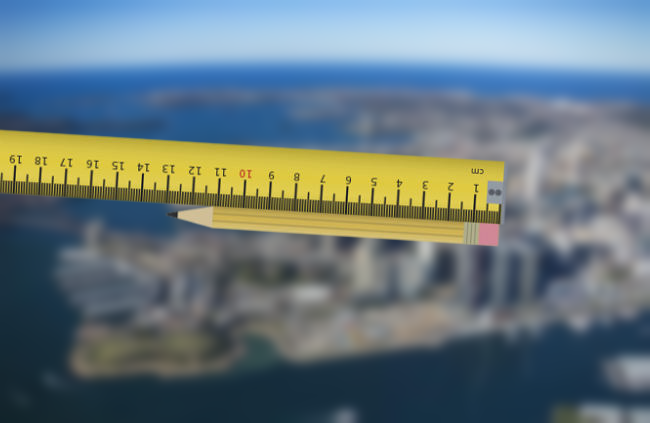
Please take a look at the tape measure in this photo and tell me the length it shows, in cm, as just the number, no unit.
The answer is 13
